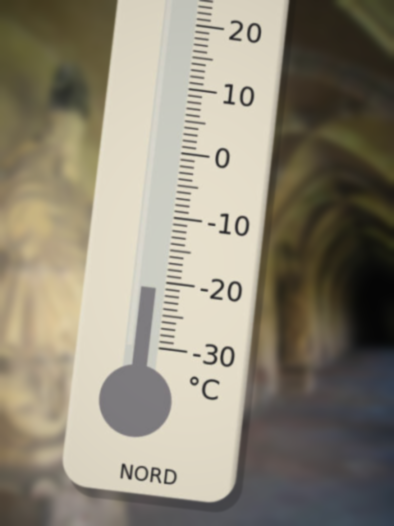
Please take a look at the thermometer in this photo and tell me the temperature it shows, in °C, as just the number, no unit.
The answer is -21
